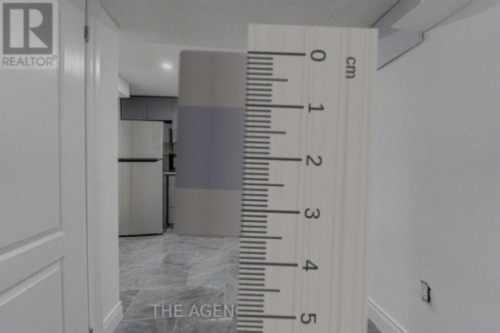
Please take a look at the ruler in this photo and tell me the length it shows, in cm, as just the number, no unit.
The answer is 3.5
